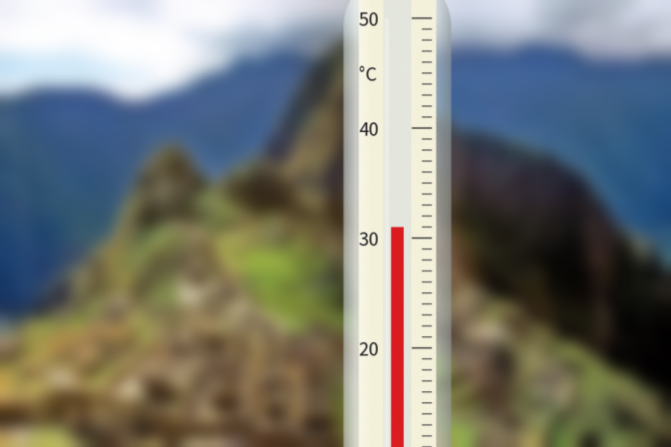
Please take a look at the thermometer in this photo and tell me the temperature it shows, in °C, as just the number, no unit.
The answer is 31
